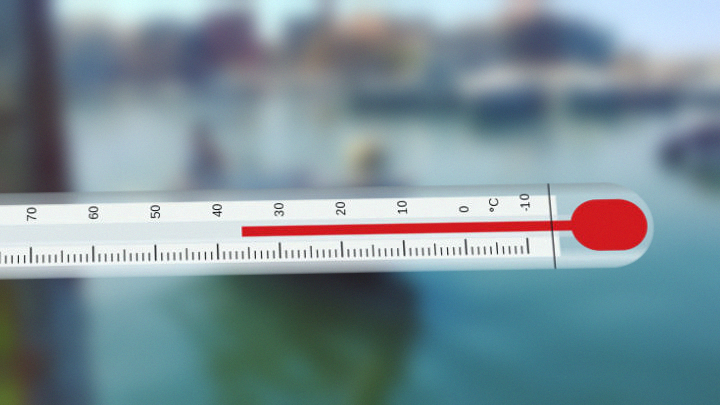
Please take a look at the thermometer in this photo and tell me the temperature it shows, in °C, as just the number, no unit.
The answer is 36
